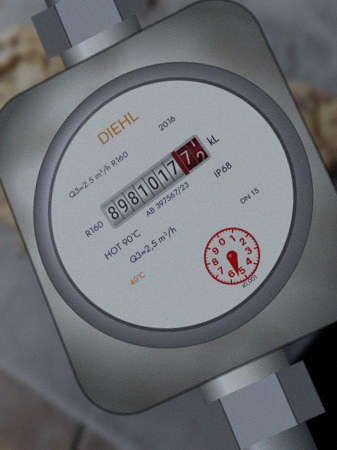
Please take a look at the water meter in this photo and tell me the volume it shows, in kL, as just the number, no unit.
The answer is 8981017.715
